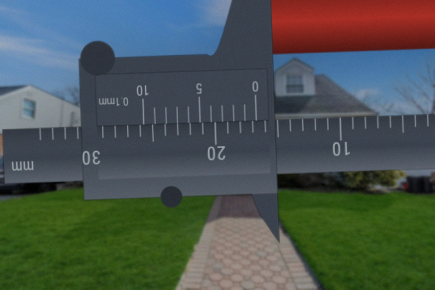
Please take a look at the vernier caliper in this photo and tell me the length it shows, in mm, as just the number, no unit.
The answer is 16.7
